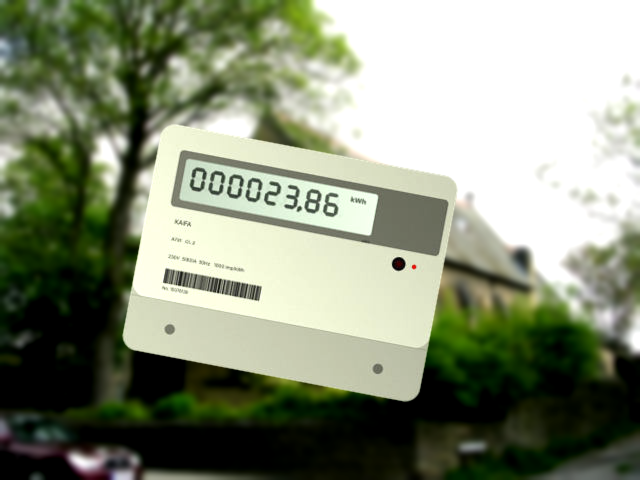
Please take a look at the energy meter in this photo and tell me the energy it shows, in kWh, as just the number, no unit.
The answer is 23.86
